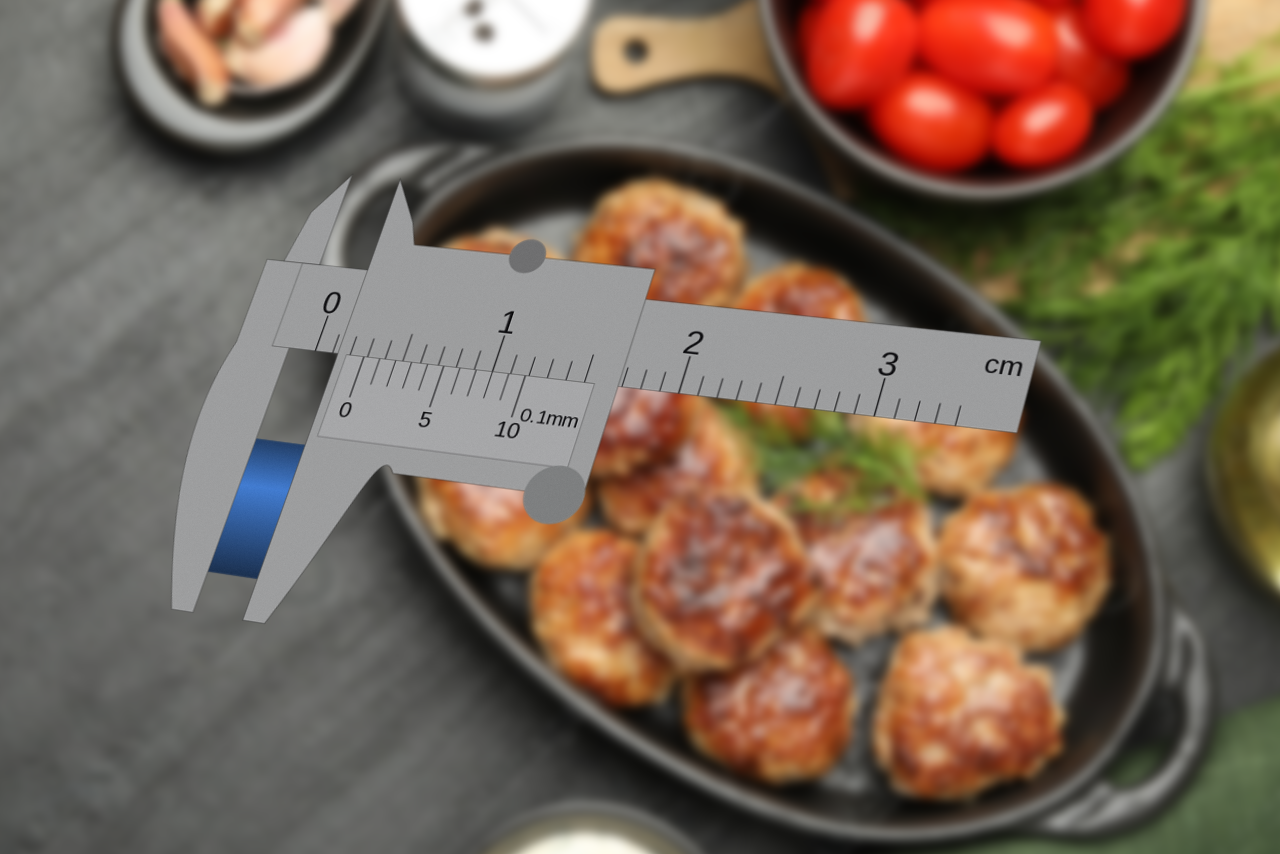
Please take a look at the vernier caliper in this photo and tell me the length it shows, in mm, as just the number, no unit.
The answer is 2.8
